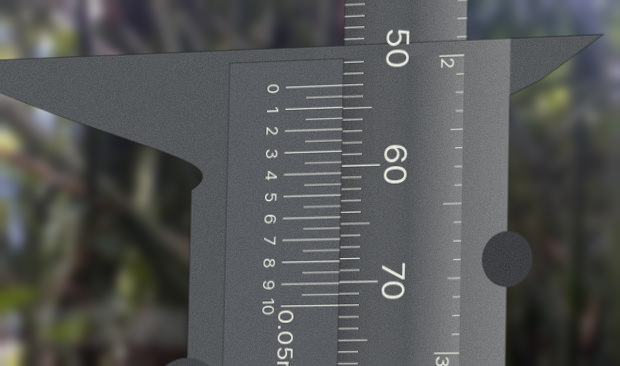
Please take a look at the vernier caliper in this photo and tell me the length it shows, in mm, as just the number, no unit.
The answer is 53.0
